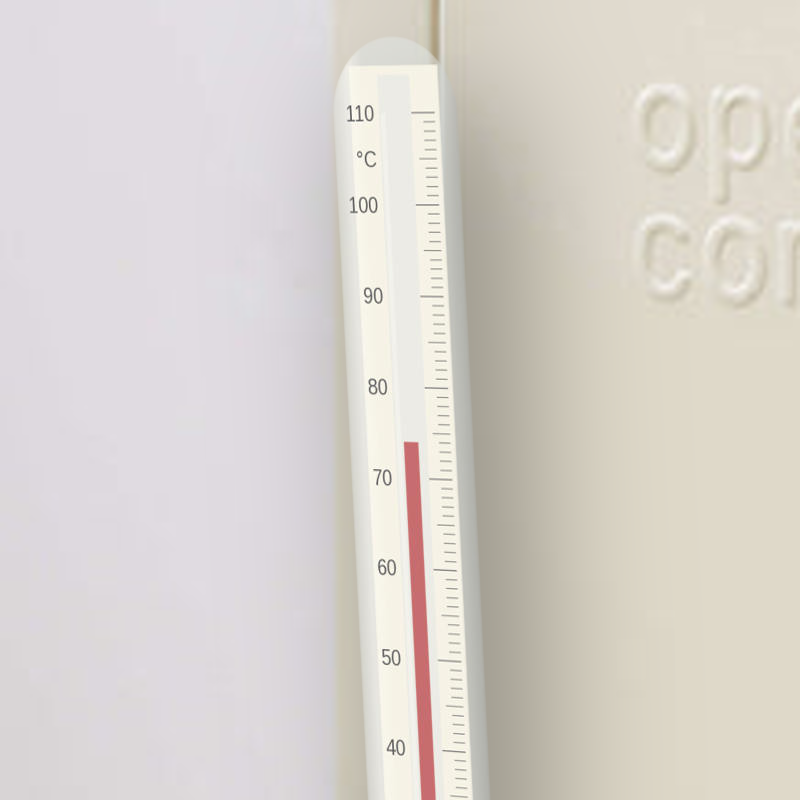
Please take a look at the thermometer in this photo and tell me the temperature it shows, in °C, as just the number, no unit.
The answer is 74
